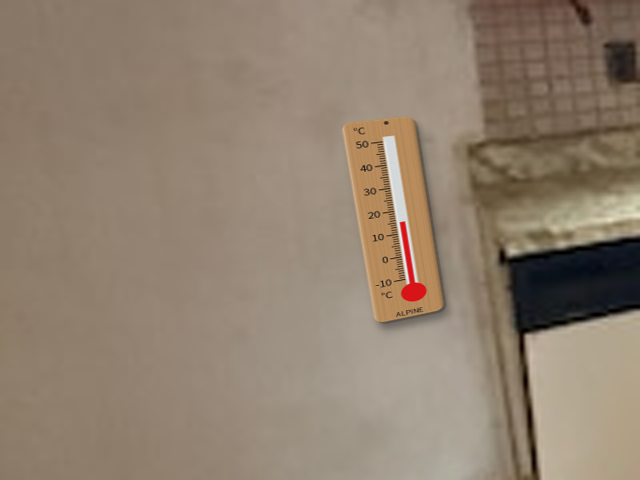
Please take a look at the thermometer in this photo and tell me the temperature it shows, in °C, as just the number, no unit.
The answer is 15
